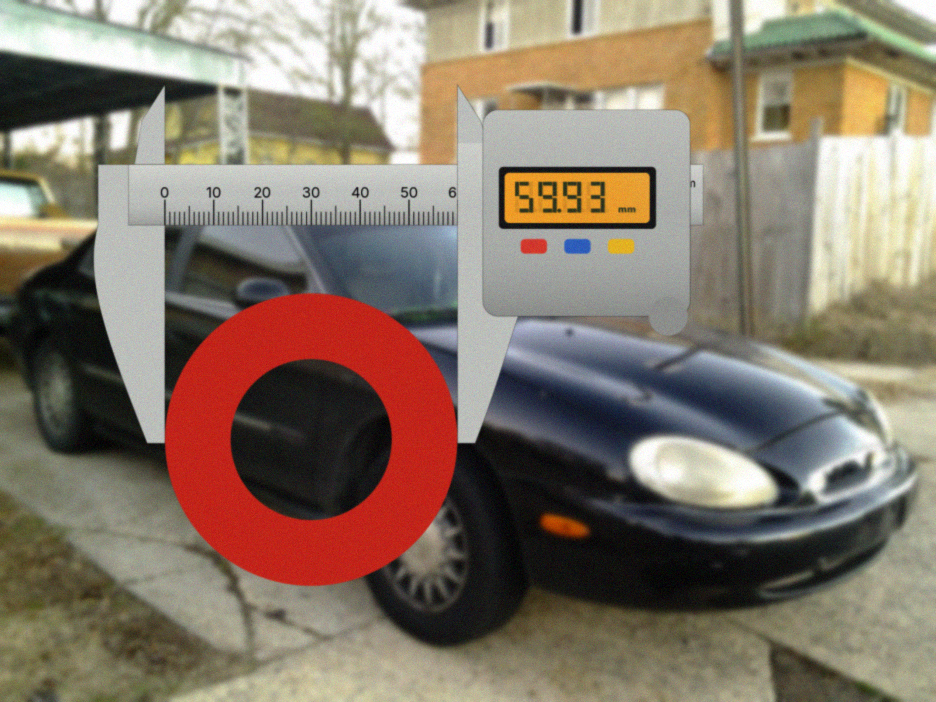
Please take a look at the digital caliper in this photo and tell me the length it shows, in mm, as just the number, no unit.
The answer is 59.93
